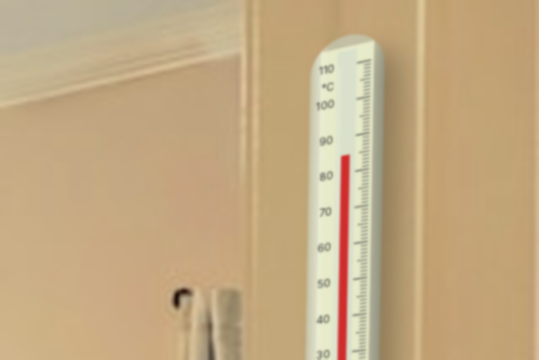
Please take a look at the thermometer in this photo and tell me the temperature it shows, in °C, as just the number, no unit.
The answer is 85
